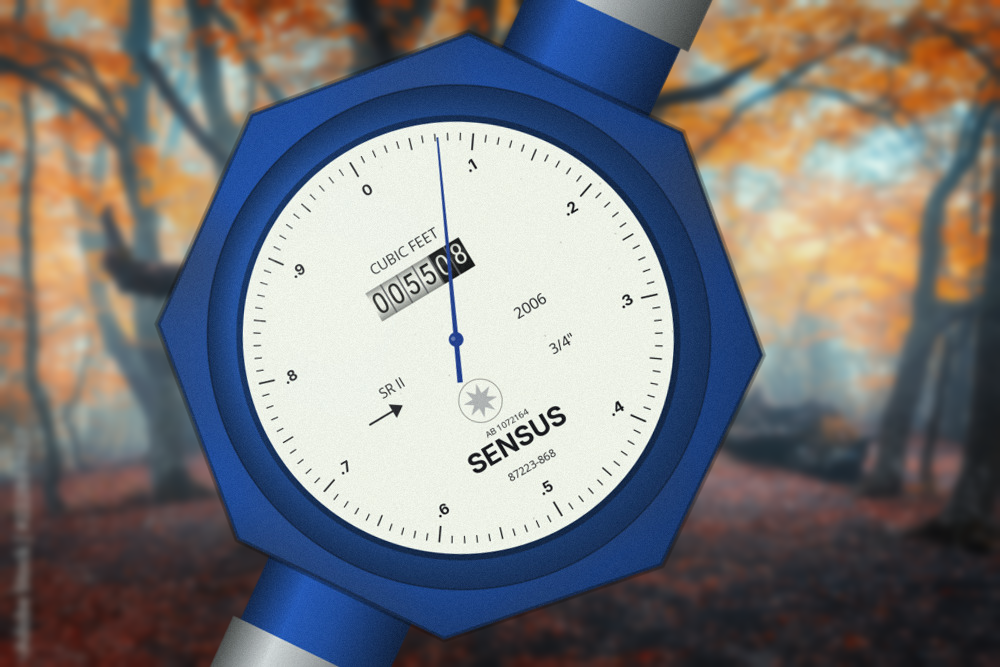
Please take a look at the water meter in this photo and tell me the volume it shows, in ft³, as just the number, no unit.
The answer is 5508.07
